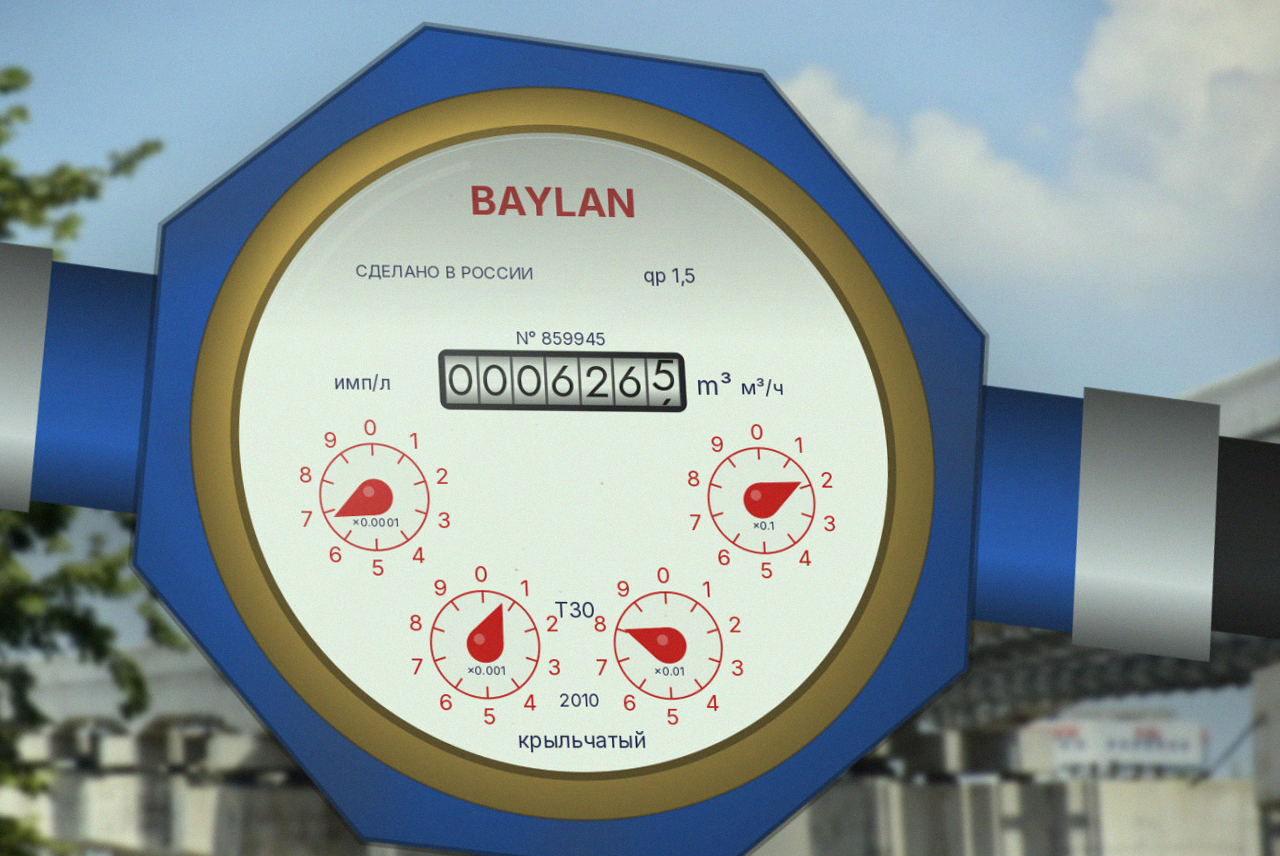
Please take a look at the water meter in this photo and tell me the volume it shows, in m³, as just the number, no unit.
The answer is 6265.1806
